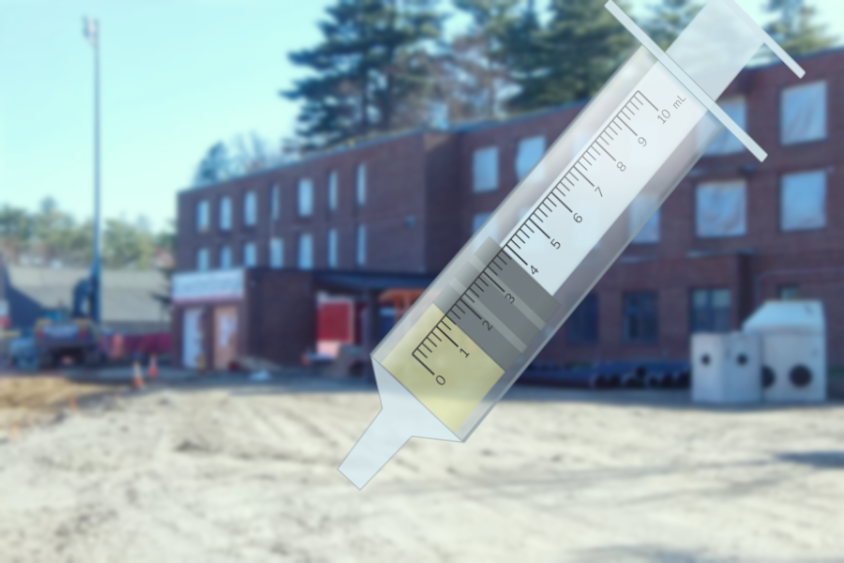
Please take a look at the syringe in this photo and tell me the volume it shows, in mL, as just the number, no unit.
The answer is 1.4
